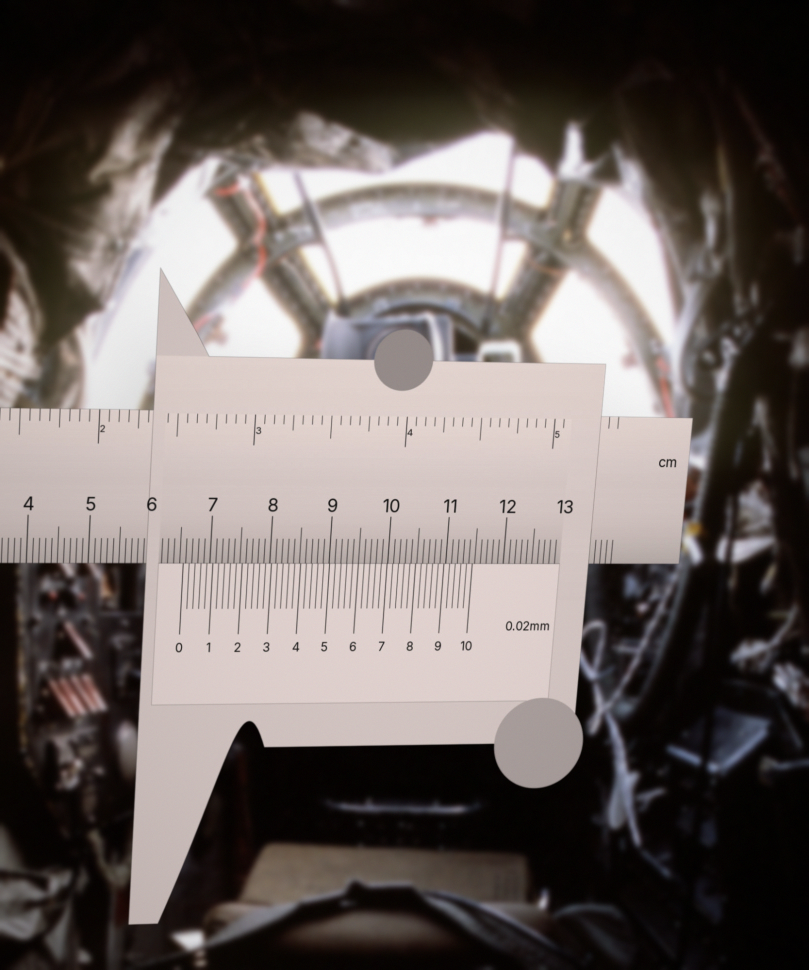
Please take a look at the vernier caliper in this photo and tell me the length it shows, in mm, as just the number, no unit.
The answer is 65.6
